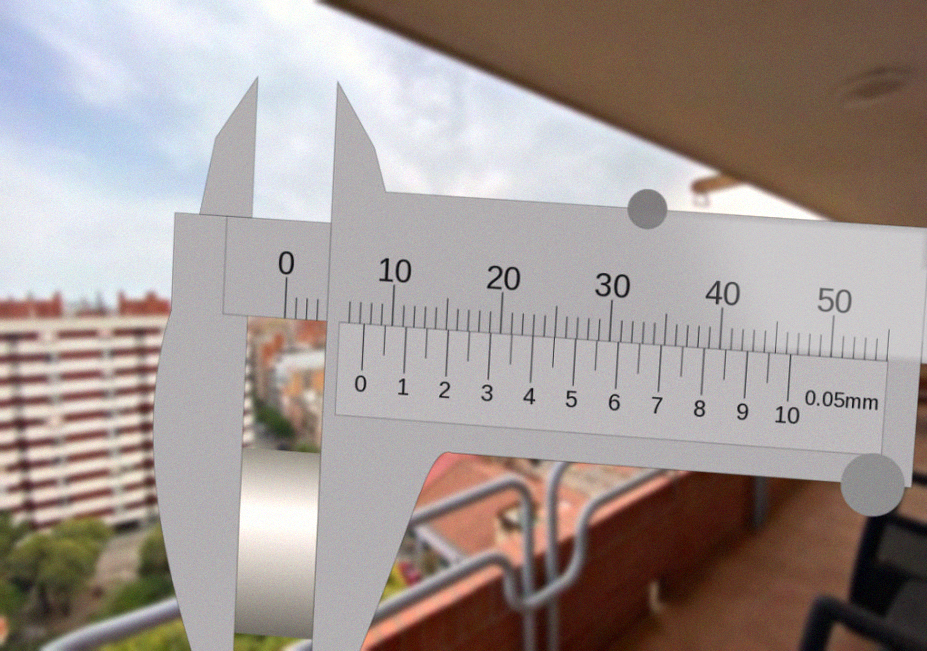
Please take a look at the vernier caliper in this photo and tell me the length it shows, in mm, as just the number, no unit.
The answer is 7.4
